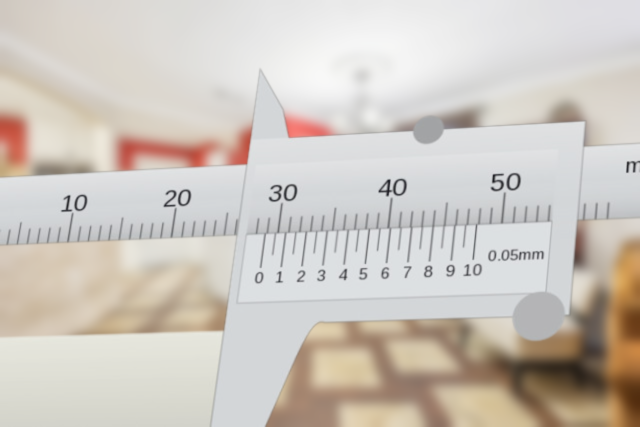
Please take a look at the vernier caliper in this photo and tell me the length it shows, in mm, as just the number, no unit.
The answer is 28.8
